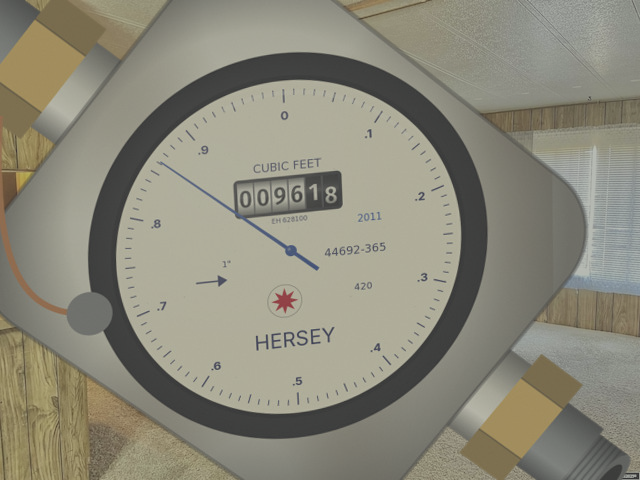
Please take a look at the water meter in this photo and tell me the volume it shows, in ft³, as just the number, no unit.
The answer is 9617.86
